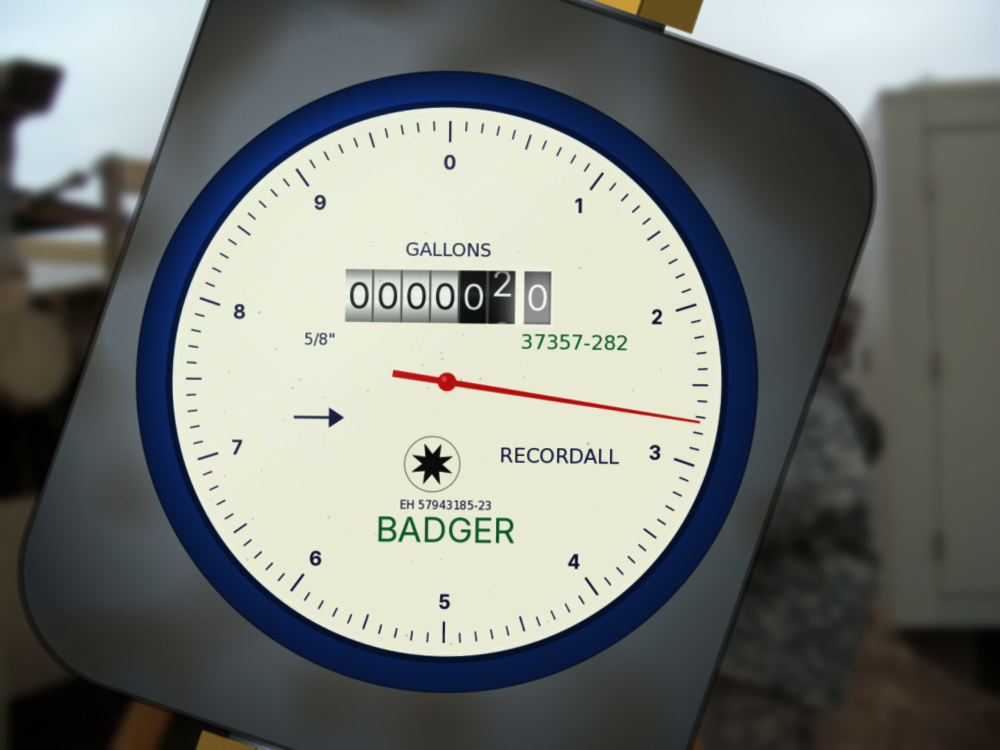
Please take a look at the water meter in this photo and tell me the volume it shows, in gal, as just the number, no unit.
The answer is 22.7
